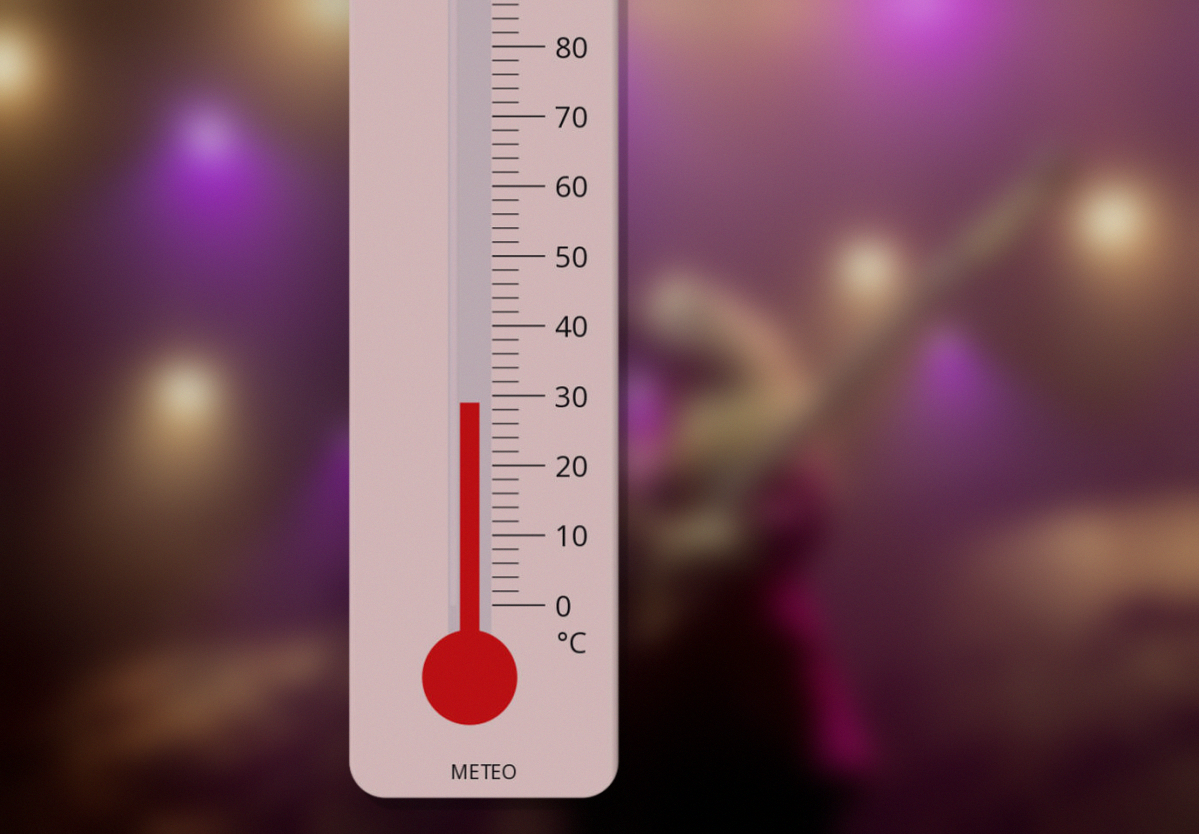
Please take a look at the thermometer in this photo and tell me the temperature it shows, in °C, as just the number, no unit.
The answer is 29
